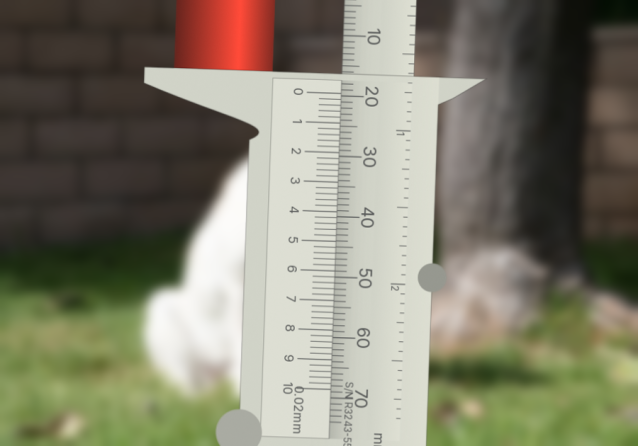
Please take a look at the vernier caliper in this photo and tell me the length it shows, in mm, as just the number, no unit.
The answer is 19.6
